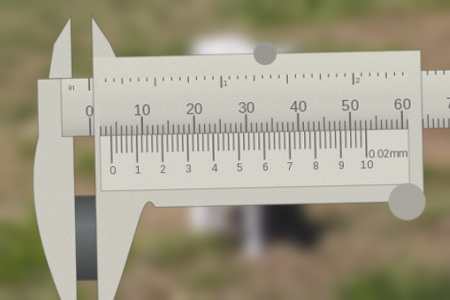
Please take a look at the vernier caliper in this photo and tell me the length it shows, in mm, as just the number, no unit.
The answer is 4.0
